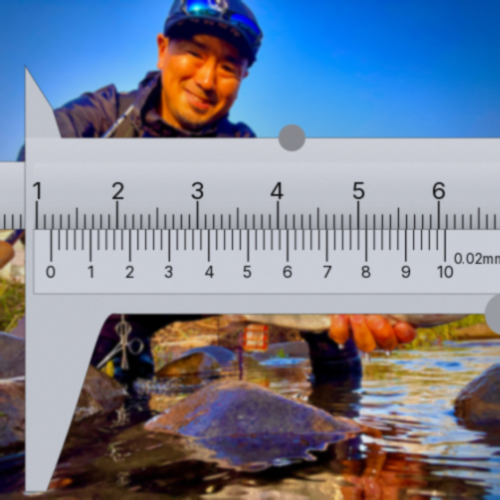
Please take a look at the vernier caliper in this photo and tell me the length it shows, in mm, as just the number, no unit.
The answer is 11.8
